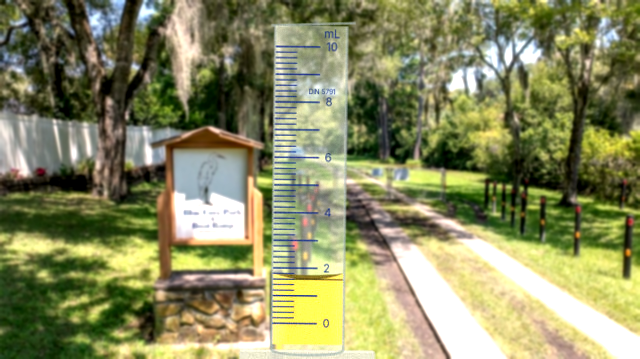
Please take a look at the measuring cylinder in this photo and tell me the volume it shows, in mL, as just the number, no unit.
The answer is 1.6
